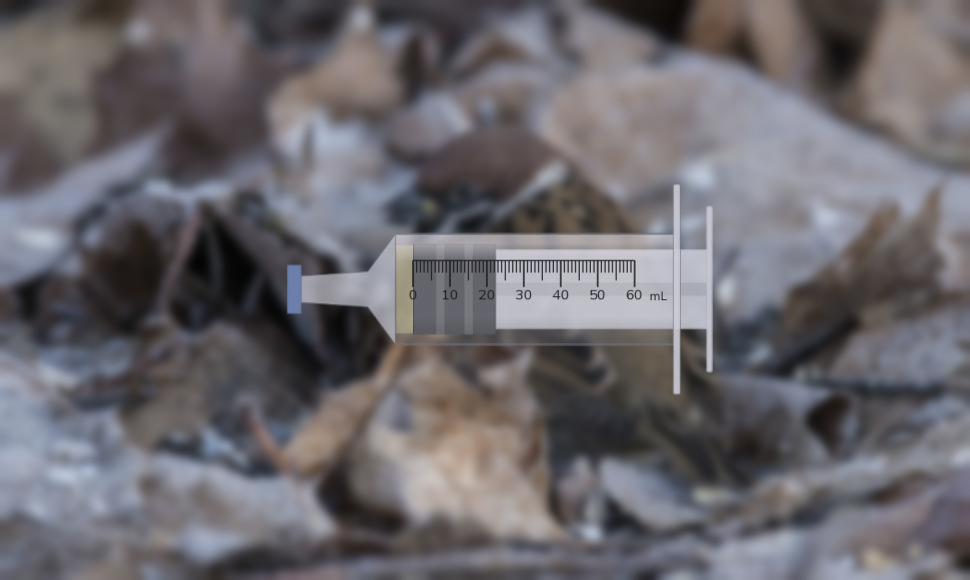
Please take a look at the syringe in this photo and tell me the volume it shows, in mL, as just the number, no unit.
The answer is 0
